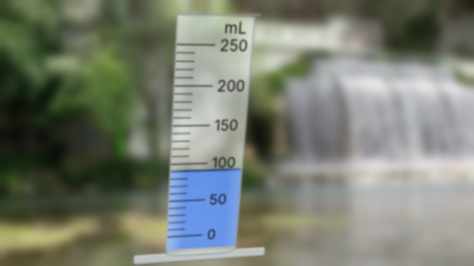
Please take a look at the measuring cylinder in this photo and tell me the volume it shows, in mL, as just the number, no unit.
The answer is 90
